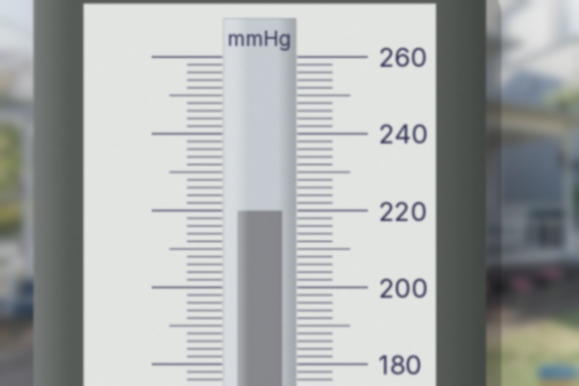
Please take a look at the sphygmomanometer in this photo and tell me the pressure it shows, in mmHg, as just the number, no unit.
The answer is 220
